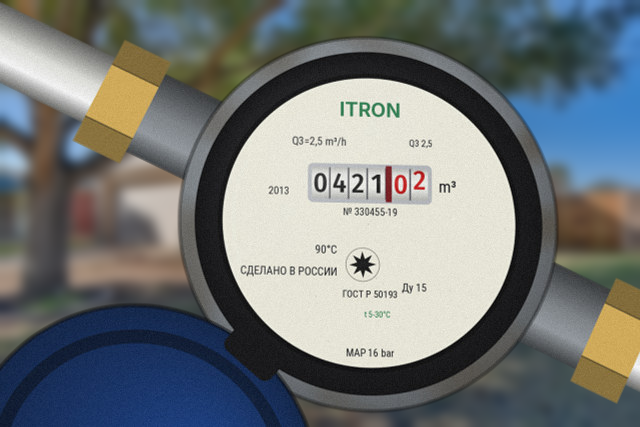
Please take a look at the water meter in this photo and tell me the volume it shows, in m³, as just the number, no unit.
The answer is 421.02
